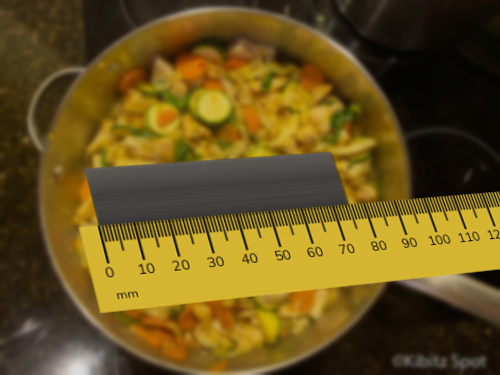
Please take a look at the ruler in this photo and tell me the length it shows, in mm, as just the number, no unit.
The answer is 75
